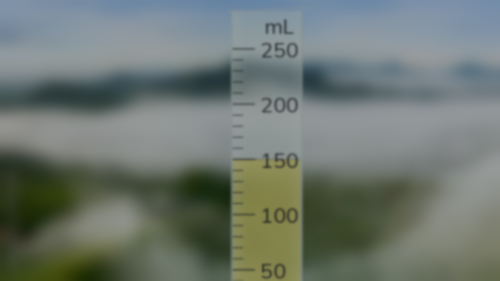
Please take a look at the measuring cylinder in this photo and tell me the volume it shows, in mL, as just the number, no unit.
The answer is 150
